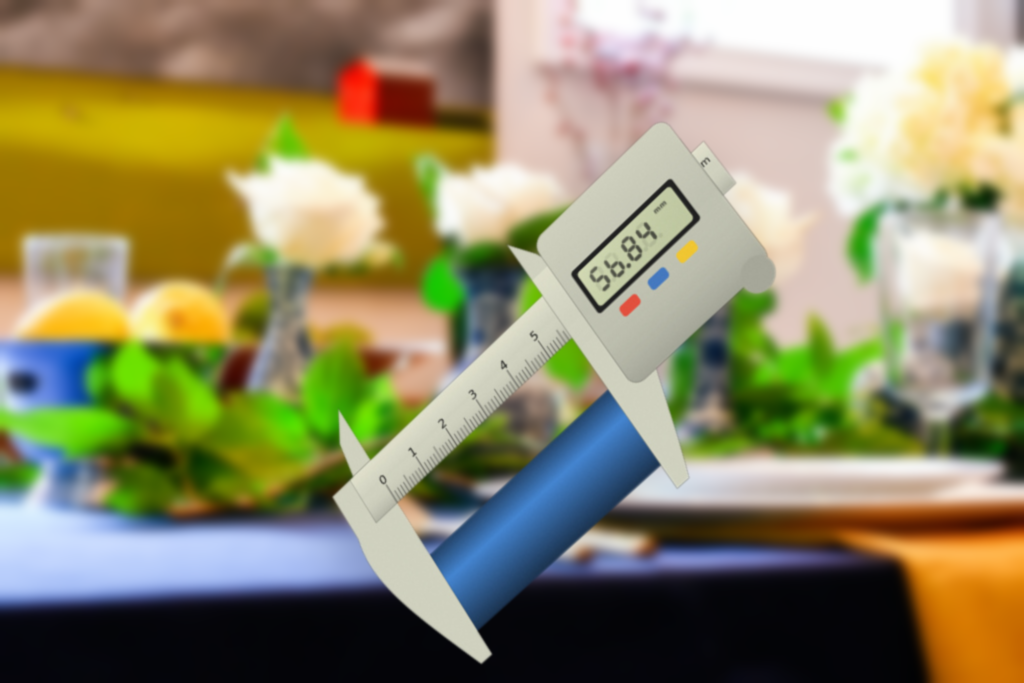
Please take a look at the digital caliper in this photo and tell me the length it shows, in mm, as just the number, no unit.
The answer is 56.84
